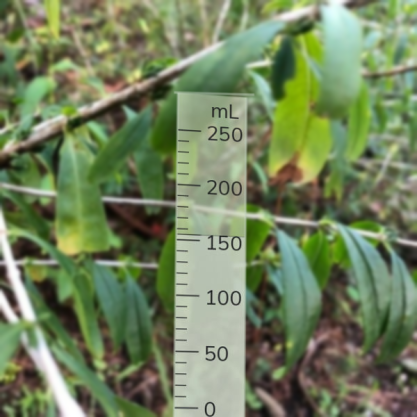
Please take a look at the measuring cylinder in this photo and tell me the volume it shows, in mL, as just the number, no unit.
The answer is 155
